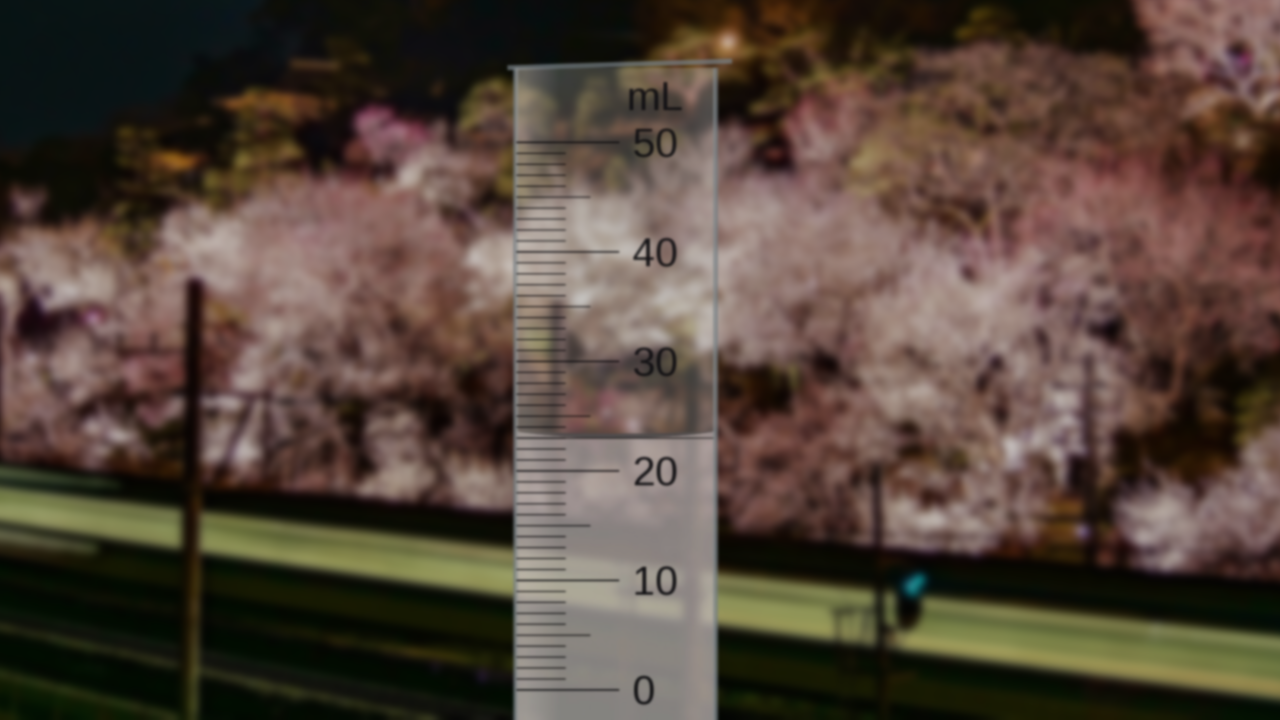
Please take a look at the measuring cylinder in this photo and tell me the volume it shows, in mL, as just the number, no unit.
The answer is 23
